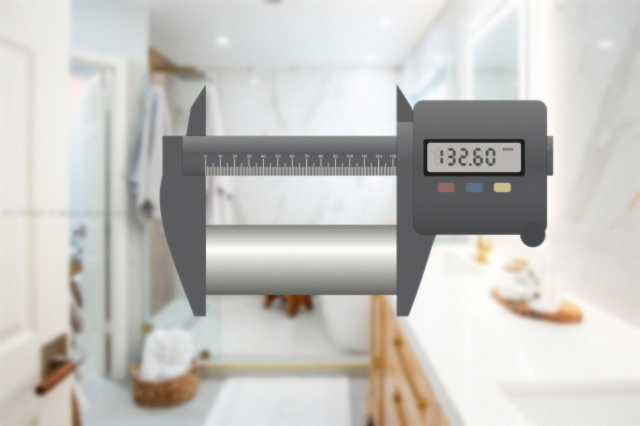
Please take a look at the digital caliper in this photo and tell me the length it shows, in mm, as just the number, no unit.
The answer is 132.60
